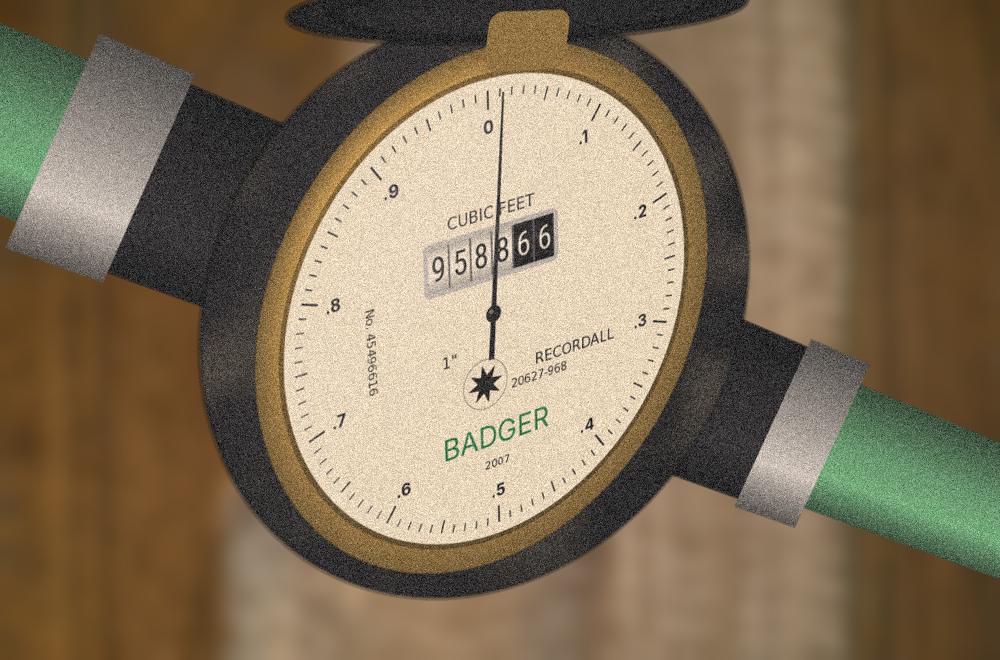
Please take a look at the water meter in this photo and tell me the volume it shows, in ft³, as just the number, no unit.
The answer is 958866.01
